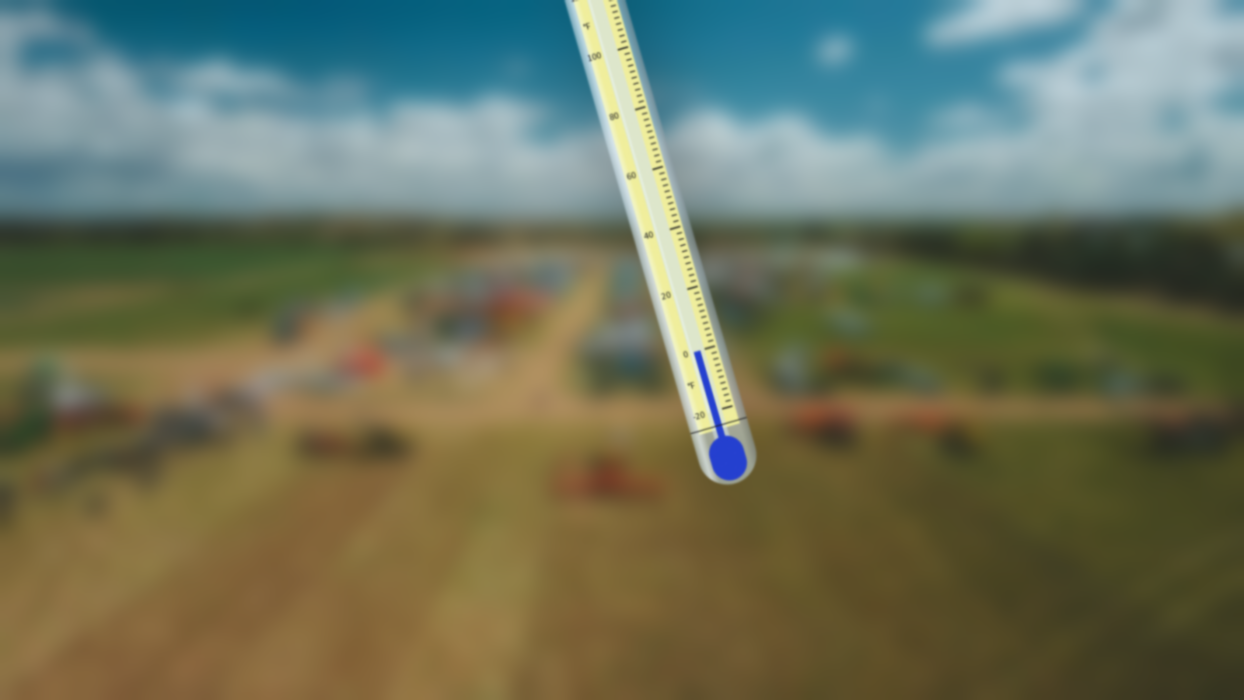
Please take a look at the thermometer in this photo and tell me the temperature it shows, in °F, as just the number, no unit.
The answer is 0
